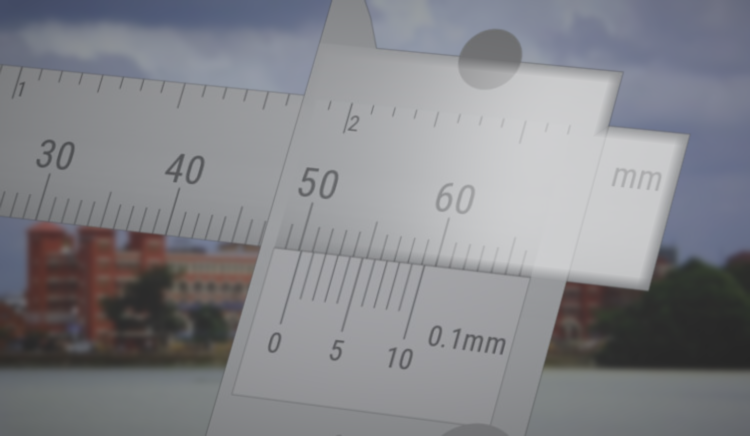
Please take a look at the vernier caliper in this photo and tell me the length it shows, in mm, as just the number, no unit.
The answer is 50.2
